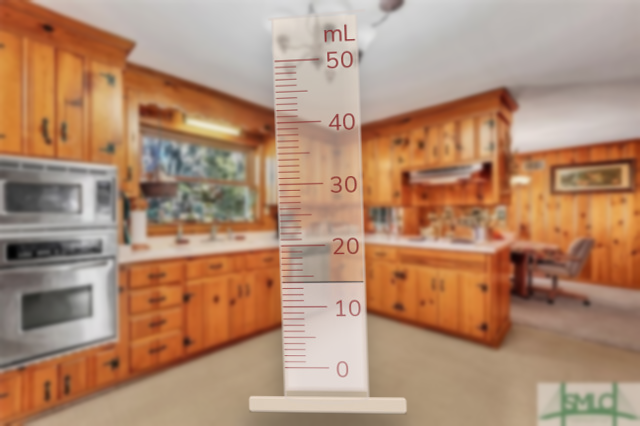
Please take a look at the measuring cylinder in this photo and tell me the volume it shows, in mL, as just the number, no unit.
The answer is 14
